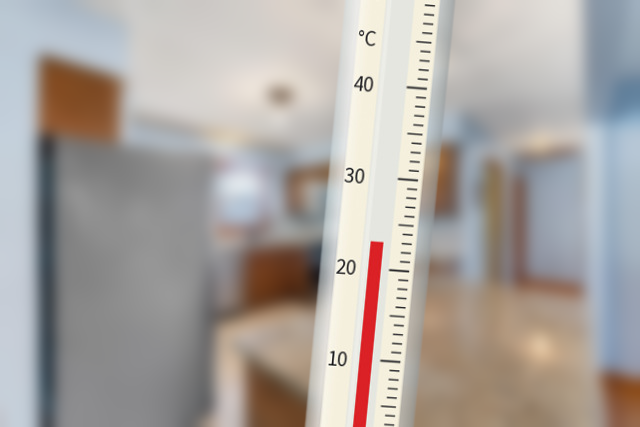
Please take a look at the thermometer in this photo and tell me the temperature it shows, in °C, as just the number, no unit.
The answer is 23
